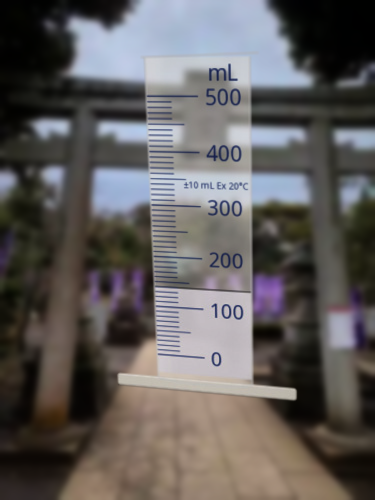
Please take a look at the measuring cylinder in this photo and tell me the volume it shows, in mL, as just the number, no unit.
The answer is 140
